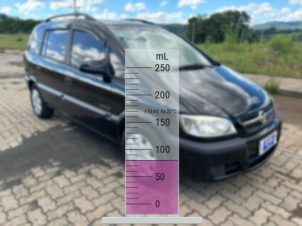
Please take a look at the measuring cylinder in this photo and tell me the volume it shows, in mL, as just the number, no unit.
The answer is 80
